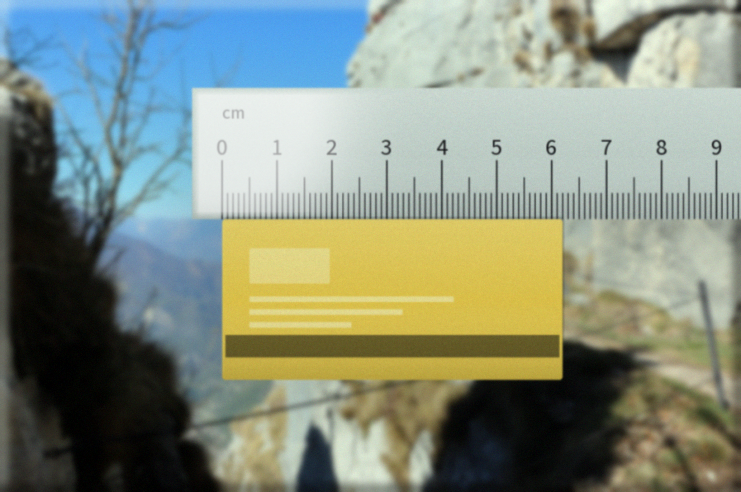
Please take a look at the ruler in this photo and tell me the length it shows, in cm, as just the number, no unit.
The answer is 6.2
